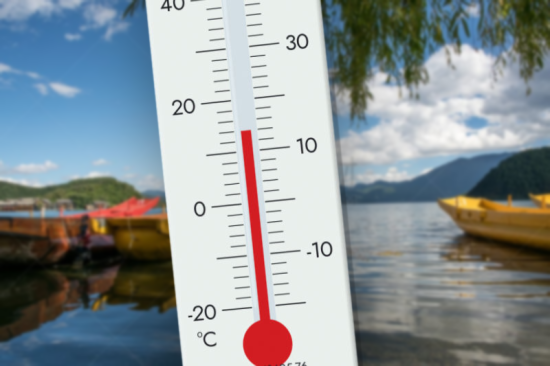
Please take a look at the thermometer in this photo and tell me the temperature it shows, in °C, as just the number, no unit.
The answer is 14
